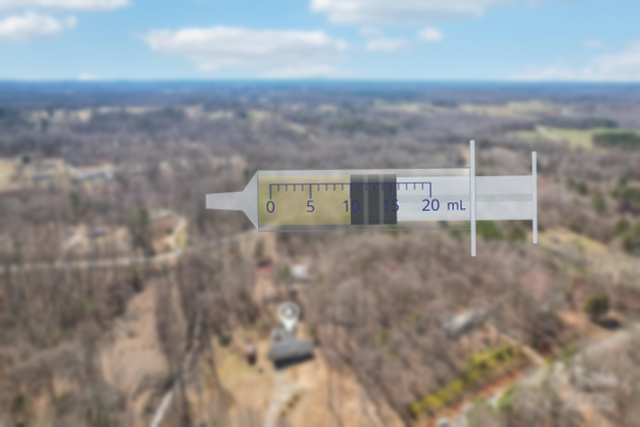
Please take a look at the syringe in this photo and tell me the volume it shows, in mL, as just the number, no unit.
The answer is 10
